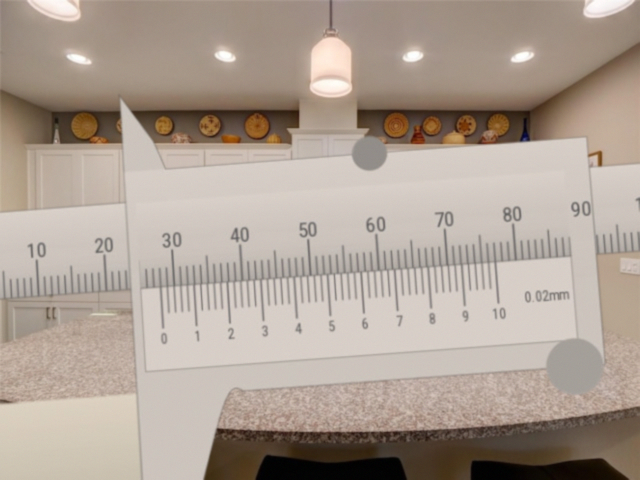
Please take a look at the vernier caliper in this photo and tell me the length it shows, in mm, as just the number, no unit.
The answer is 28.0
